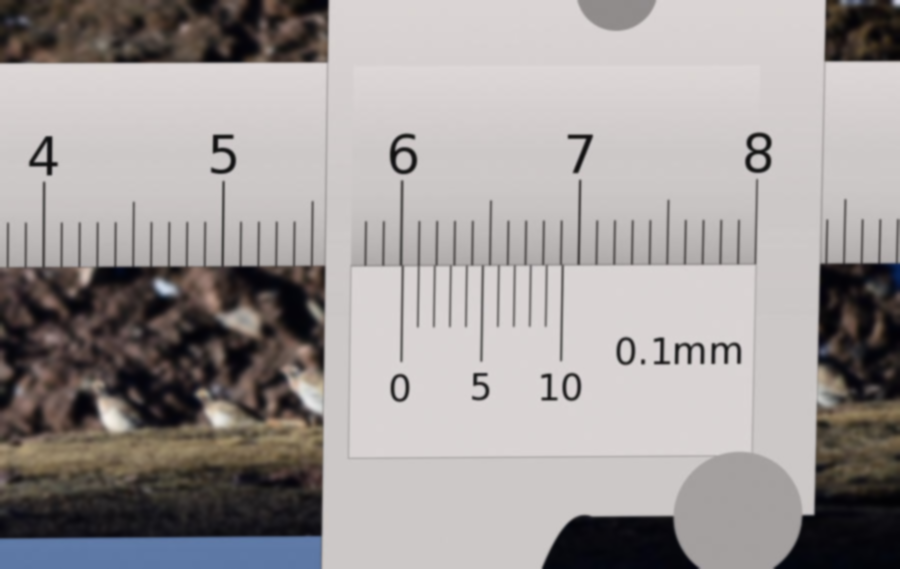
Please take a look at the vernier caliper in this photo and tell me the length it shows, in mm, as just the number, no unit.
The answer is 60.1
